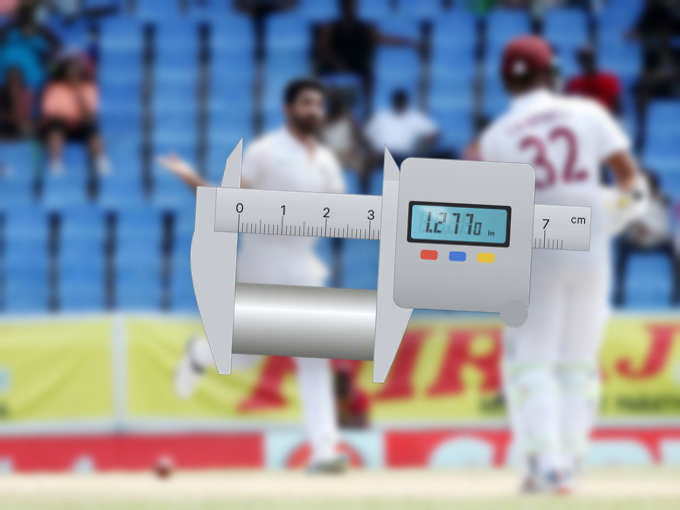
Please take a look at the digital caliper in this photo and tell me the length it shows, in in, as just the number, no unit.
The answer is 1.2770
